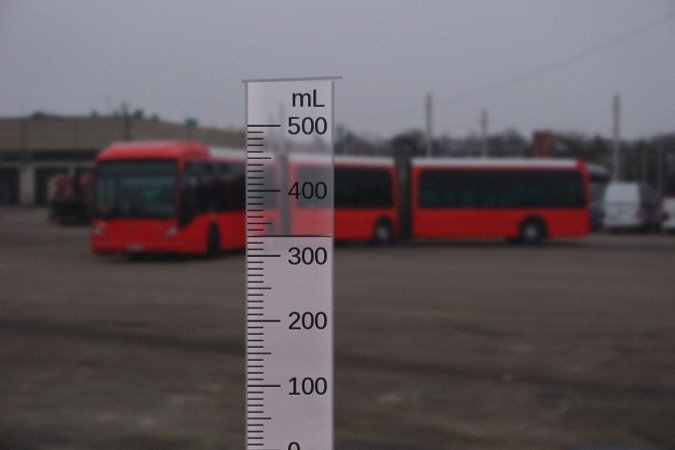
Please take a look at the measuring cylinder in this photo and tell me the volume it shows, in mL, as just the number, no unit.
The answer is 330
